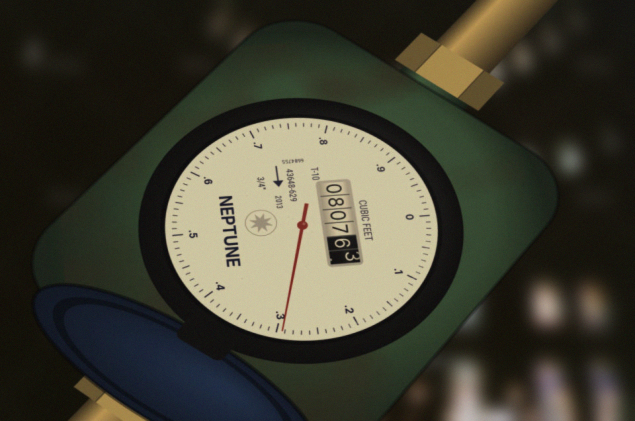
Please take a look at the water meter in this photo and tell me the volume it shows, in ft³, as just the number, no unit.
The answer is 80763.29
